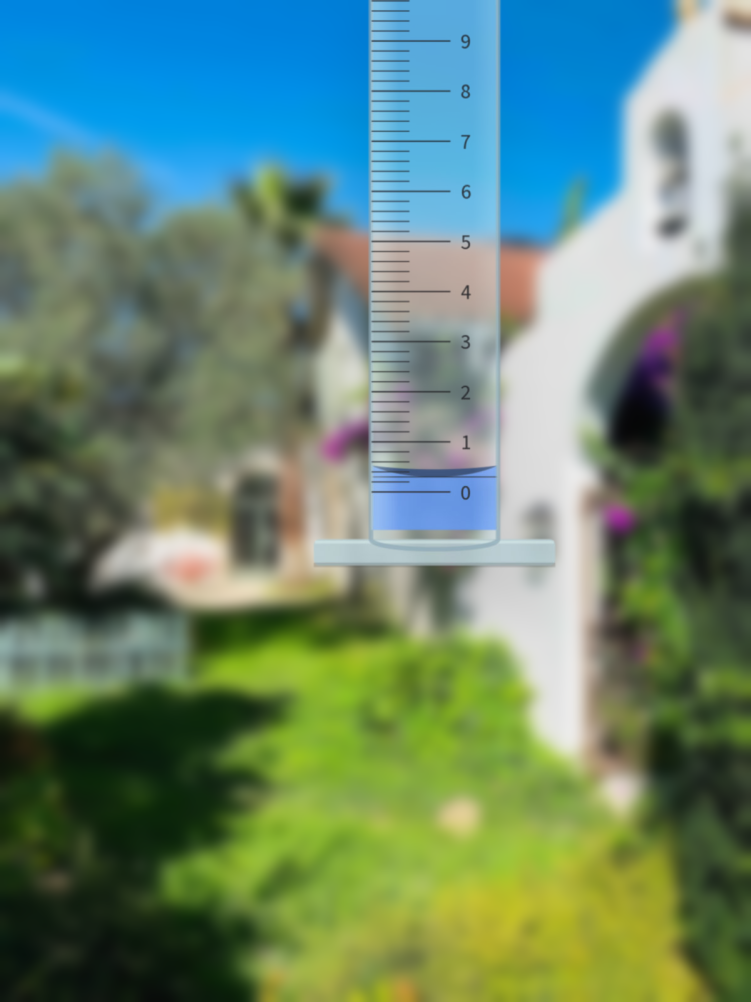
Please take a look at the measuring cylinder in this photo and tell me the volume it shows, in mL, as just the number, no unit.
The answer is 0.3
